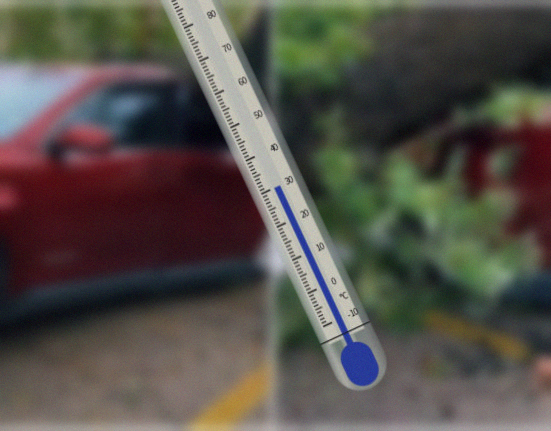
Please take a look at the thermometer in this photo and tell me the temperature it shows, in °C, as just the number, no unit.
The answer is 30
